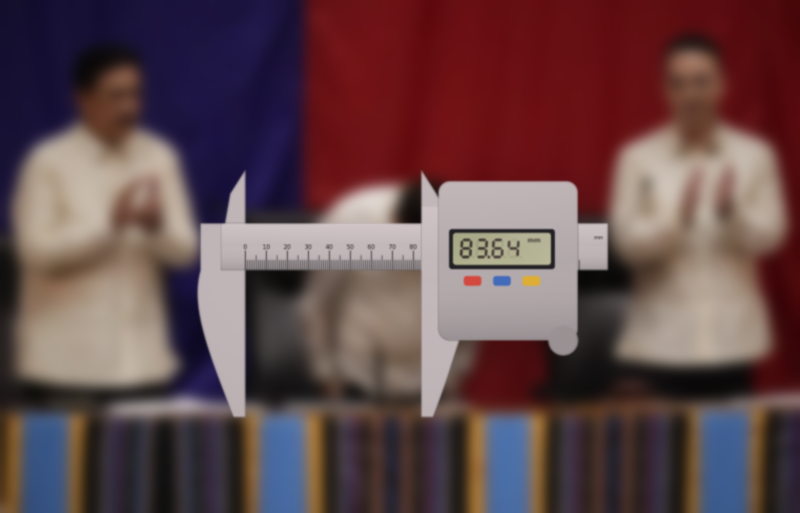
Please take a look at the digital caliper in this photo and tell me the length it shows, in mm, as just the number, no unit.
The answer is 83.64
